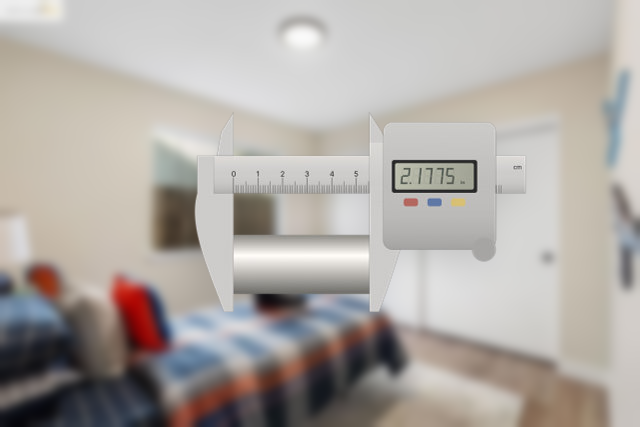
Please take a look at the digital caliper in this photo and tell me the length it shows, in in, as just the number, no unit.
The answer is 2.1775
